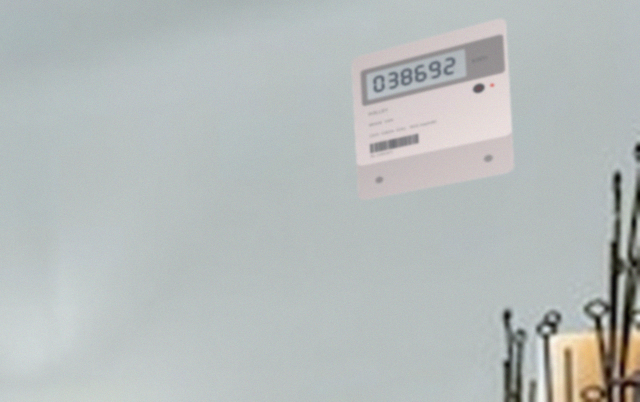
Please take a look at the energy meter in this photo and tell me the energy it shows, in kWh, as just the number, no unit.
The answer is 38692
